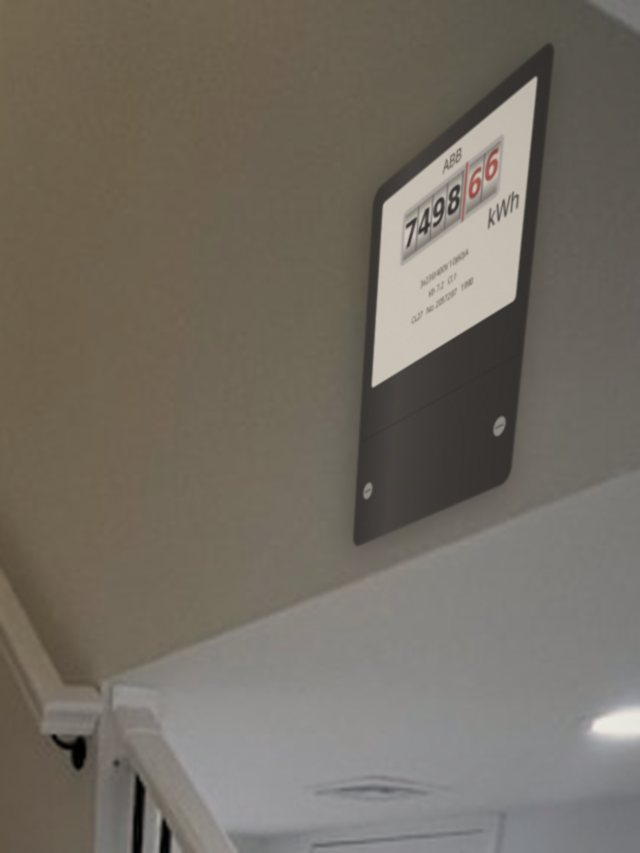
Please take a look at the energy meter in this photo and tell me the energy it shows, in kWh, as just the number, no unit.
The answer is 7498.66
